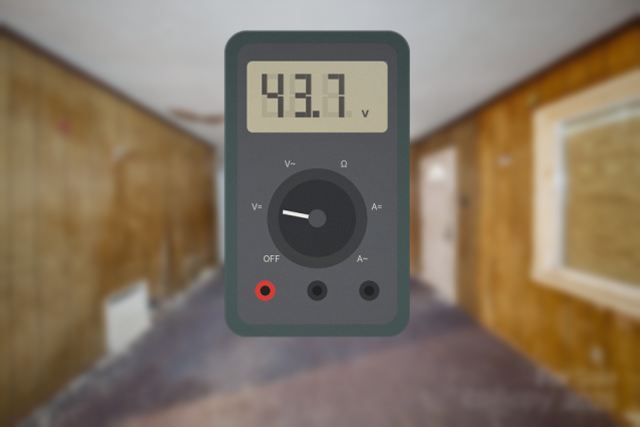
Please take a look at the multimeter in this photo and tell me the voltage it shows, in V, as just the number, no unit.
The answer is 43.7
